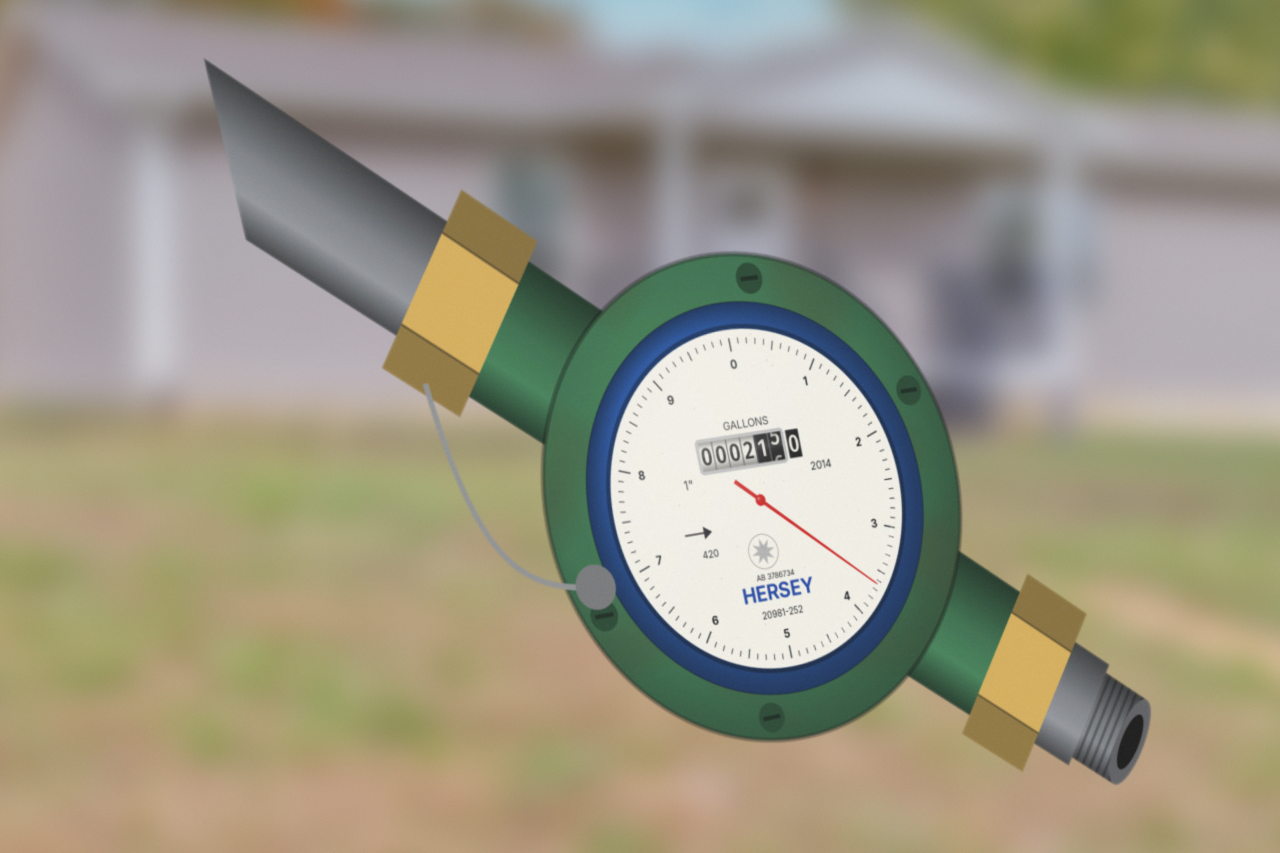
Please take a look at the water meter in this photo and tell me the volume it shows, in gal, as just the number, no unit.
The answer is 2153.6
